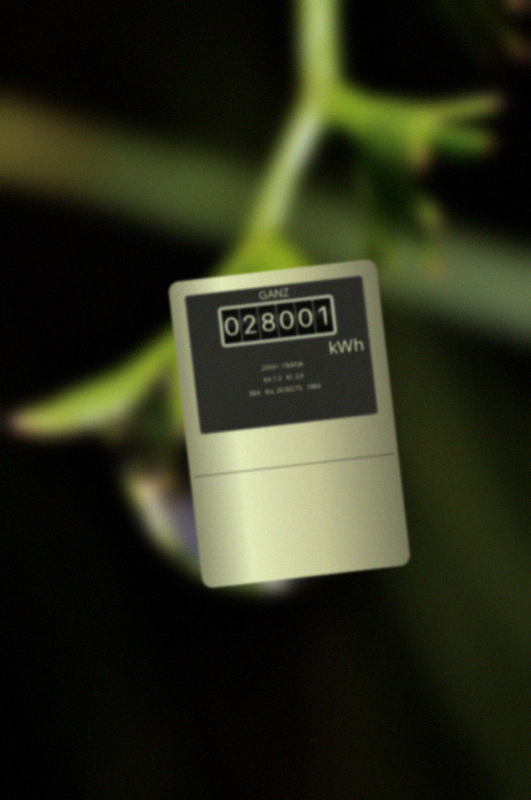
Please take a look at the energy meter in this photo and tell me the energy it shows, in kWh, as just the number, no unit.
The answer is 28001
